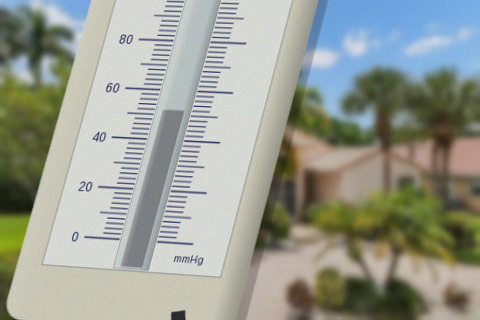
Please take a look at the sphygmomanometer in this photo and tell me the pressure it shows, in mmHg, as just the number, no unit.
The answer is 52
